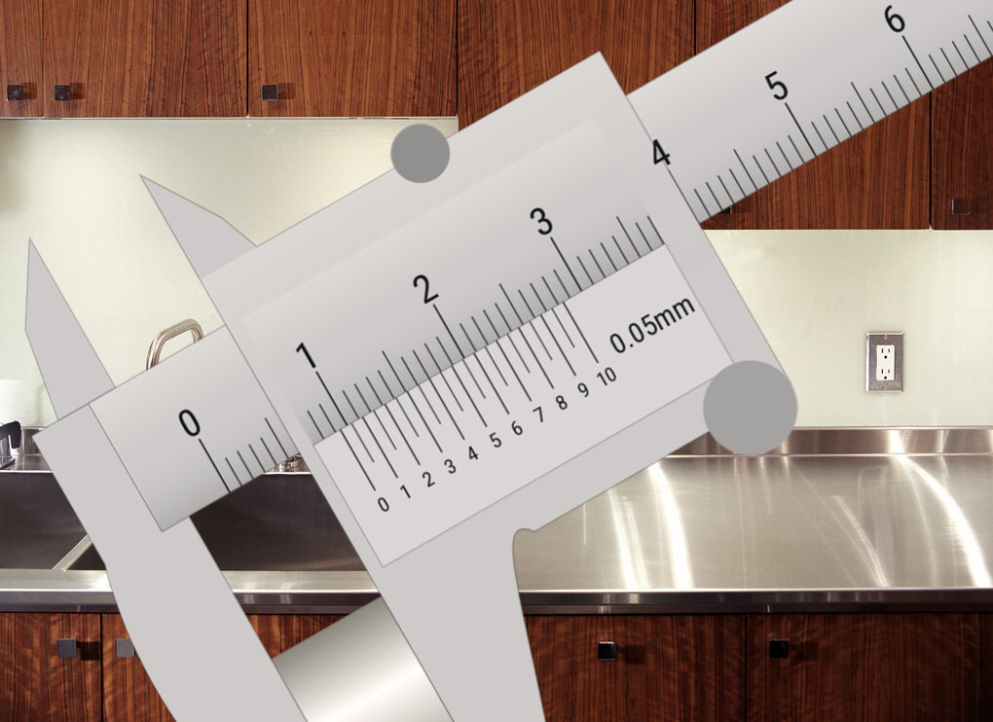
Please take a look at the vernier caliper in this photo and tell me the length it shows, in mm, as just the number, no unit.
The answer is 9.4
